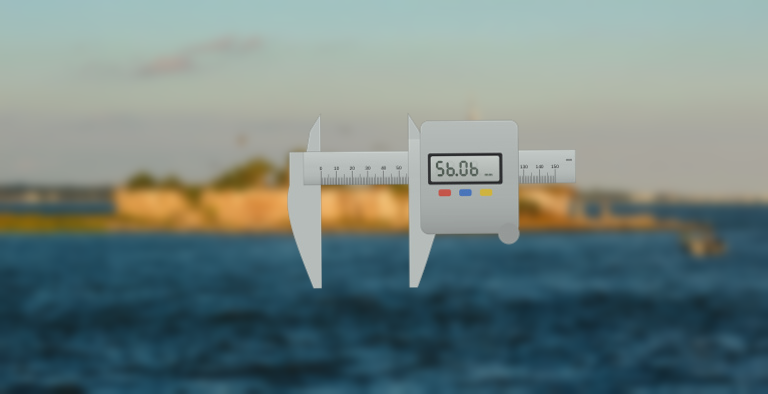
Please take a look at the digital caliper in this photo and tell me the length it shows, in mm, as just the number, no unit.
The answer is 56.06
